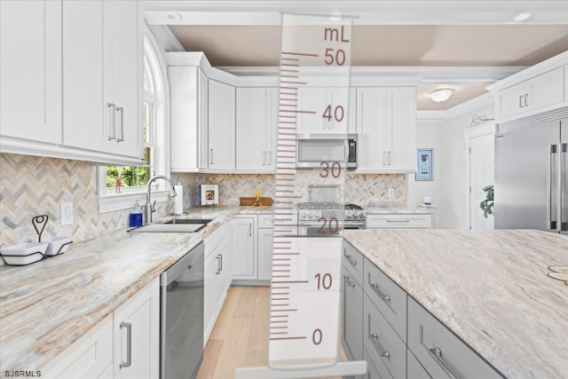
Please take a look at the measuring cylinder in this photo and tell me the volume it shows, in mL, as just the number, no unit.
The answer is 18
